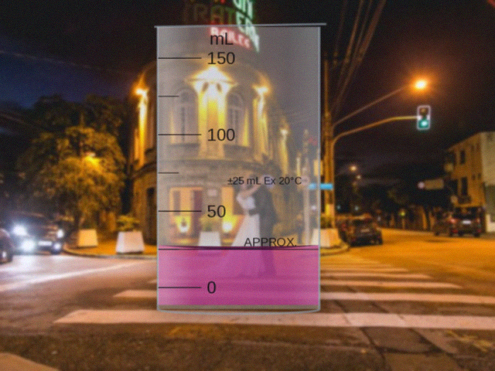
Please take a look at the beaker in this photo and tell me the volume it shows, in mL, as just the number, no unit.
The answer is 25
